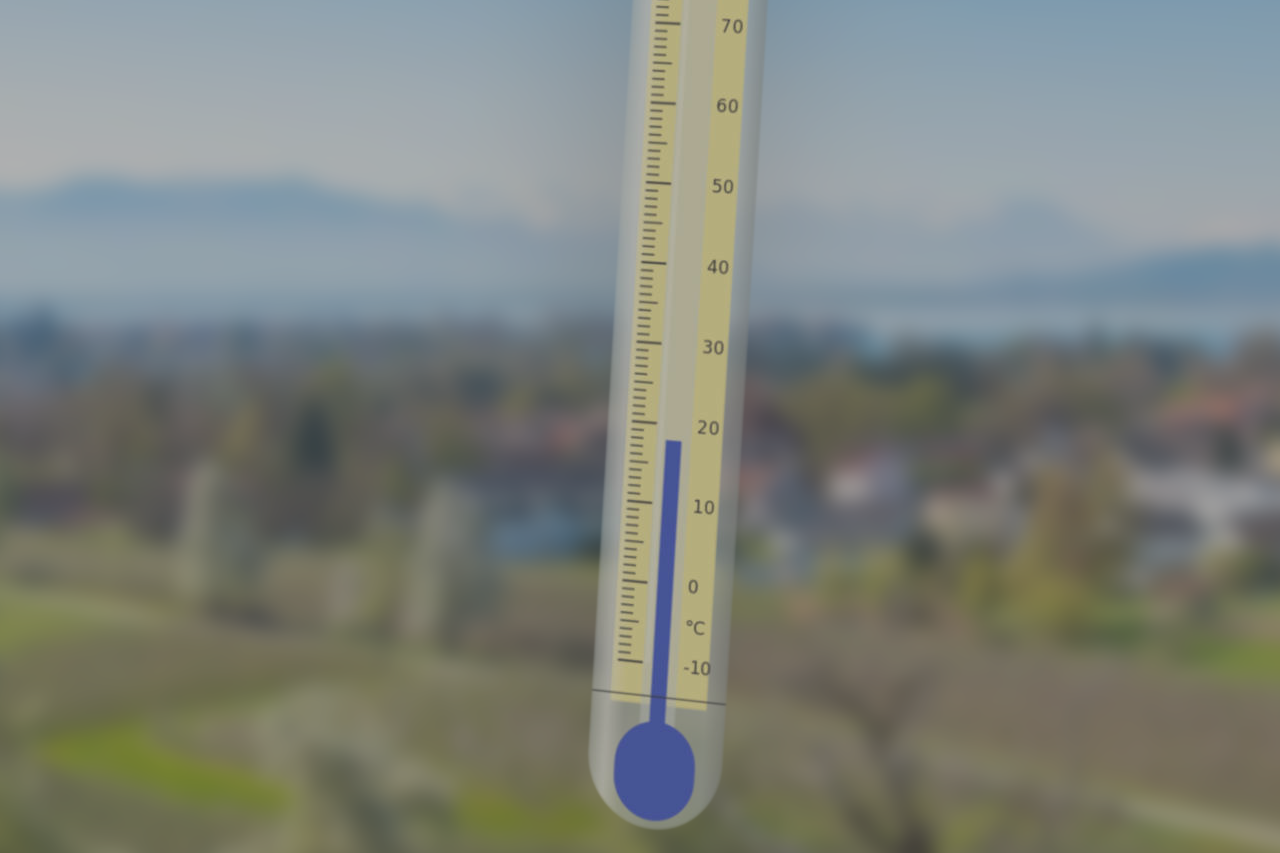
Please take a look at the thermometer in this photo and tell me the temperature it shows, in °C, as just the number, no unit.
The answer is 18
